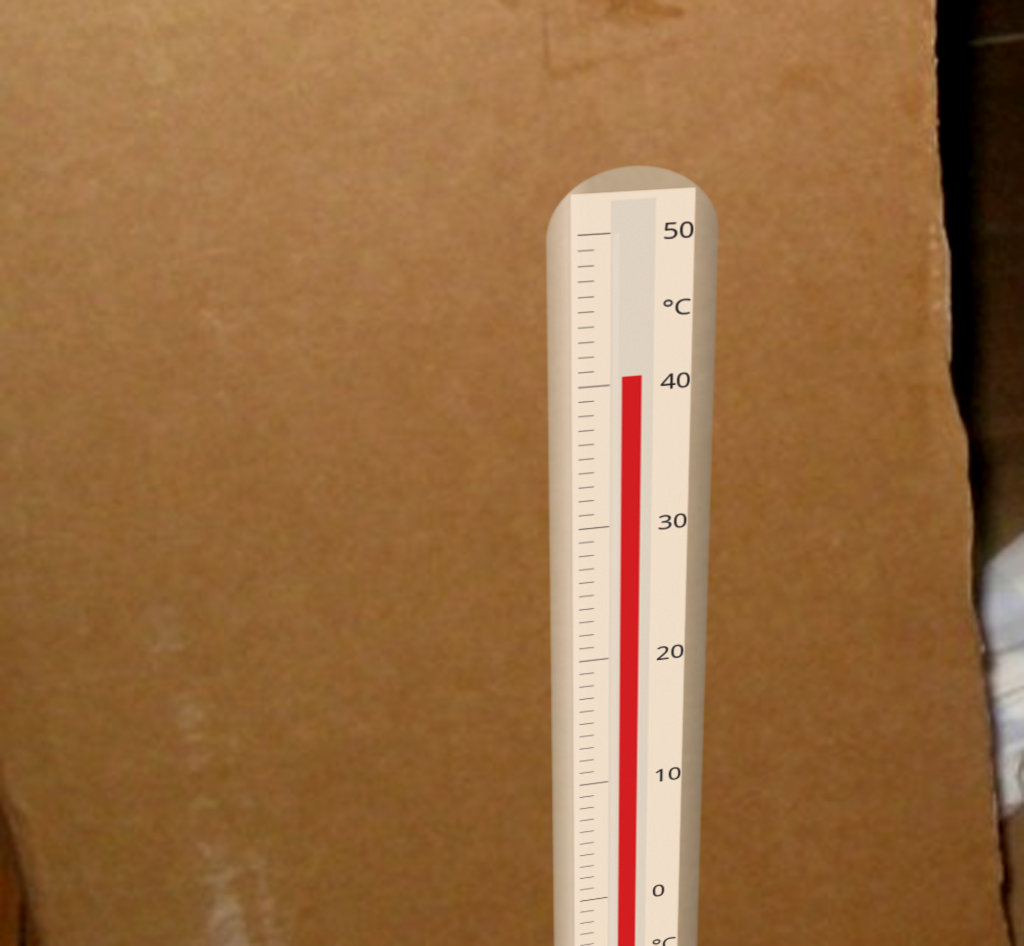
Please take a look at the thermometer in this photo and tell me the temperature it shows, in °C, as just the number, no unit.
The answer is 40.5
